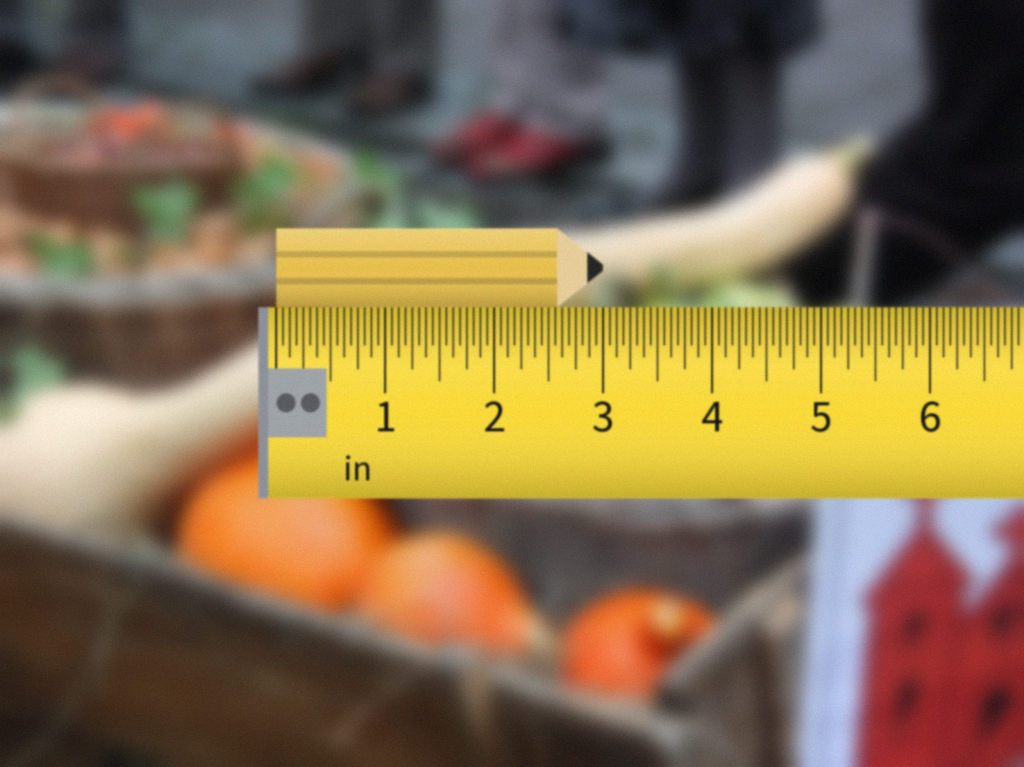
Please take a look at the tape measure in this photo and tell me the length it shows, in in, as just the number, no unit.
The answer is 3
